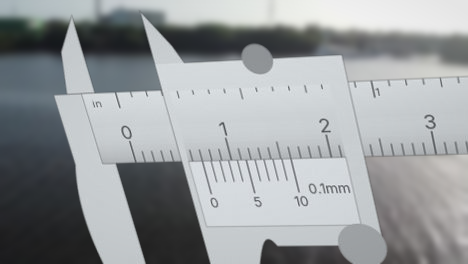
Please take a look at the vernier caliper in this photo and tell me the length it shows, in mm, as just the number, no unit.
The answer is 7.0
